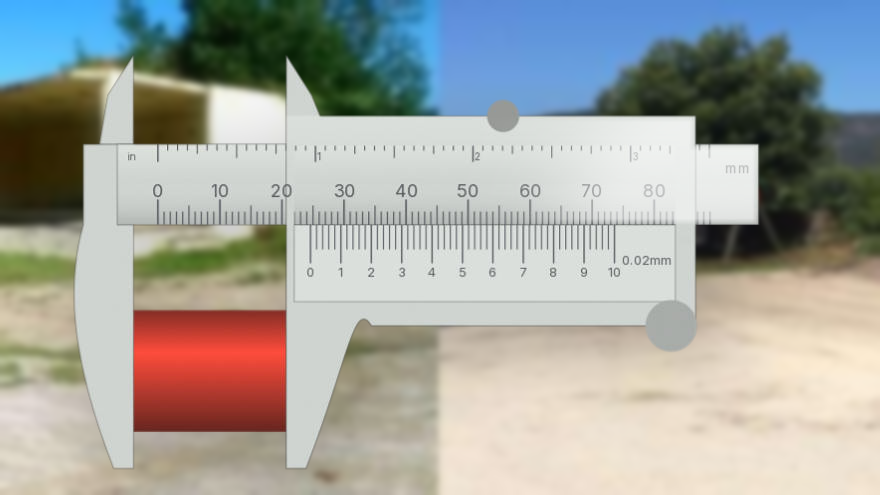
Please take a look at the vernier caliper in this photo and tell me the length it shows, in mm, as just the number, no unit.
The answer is 24.6
